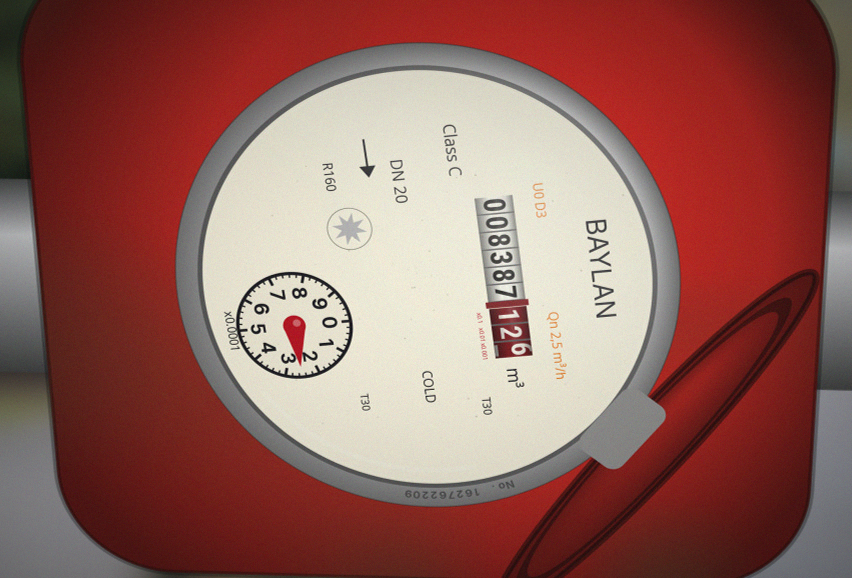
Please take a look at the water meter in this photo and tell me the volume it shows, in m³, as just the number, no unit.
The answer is 8387.1262
